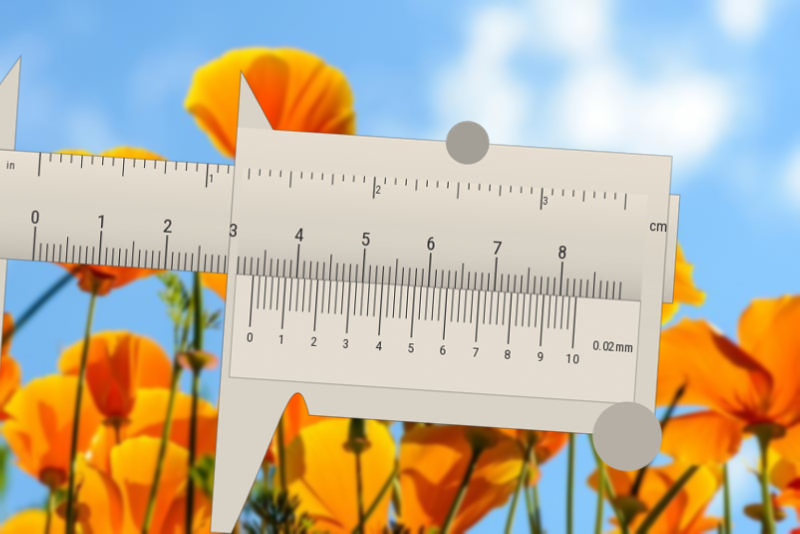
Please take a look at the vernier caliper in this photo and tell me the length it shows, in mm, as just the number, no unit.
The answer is 33.4
